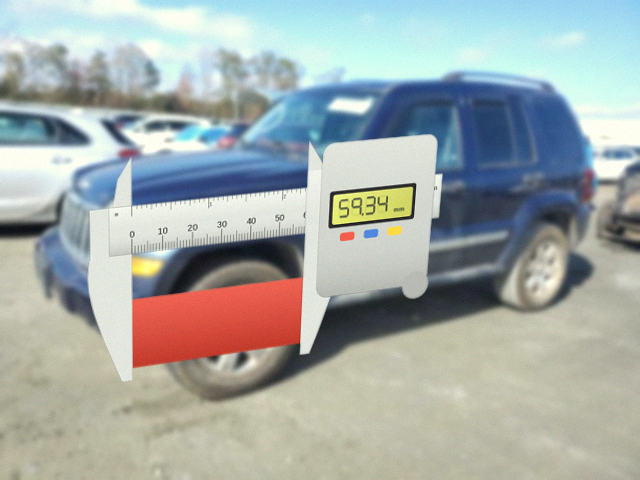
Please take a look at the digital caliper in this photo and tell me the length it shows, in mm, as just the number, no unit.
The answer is 59.34
